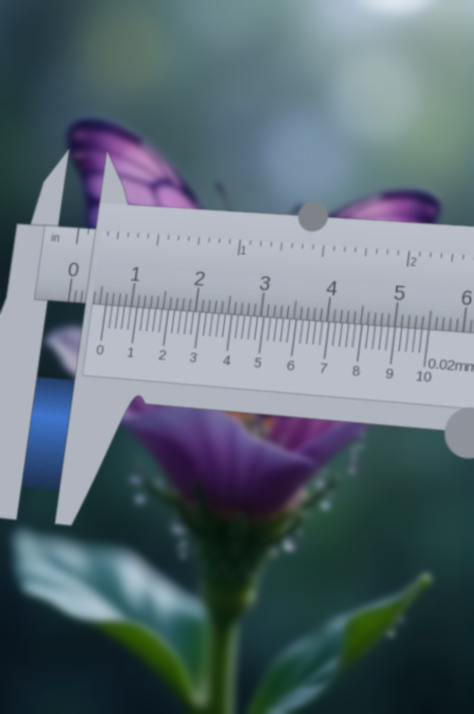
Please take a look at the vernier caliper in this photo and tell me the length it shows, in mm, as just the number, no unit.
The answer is 6.0
